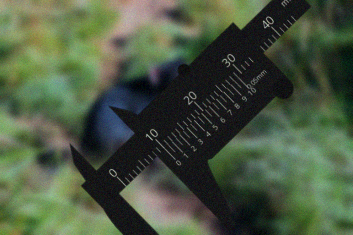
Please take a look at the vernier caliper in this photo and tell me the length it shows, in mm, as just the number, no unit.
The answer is 10.0
